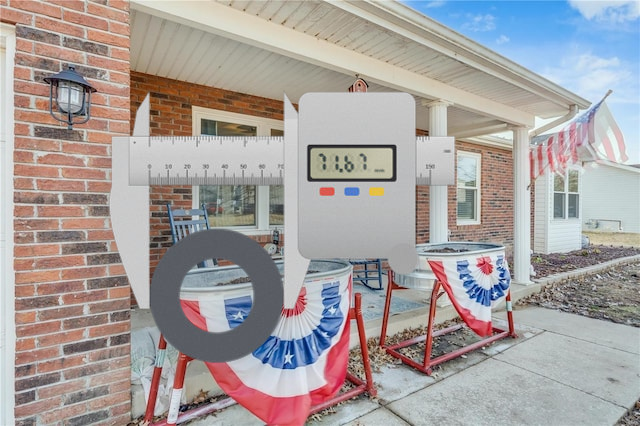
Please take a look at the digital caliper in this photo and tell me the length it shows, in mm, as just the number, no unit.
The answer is 71.67
